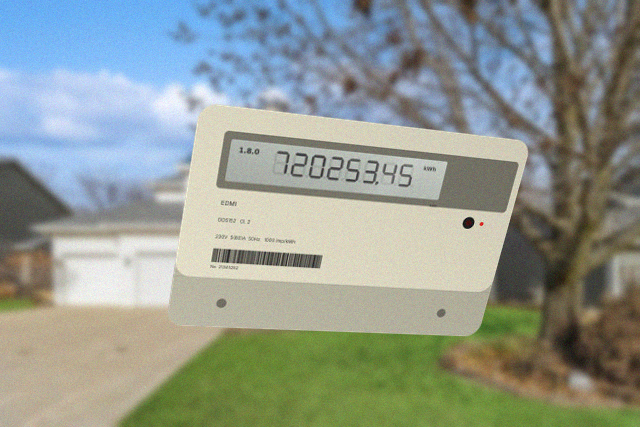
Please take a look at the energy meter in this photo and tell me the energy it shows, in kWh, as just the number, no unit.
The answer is 720253.45
